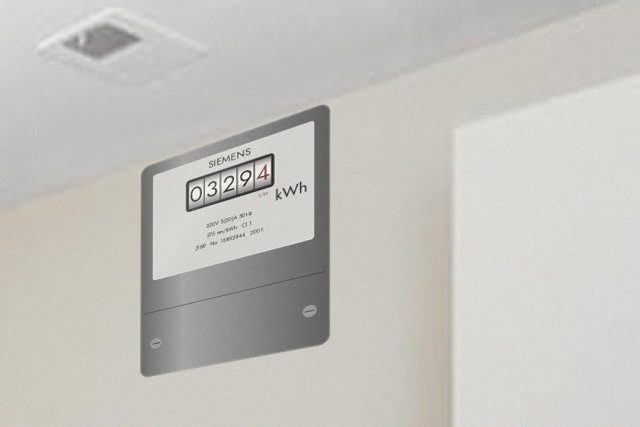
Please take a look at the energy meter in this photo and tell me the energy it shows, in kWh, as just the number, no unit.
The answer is 329.4
